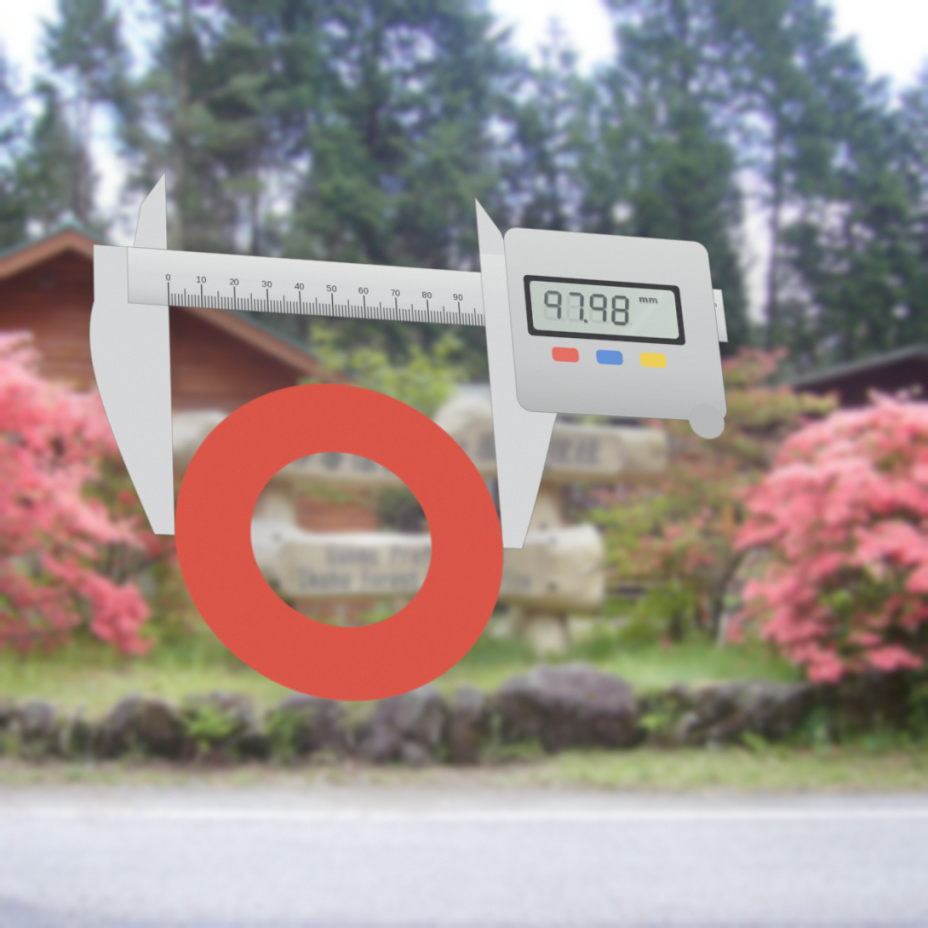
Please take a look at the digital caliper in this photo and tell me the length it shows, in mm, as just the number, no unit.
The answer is 97.98
